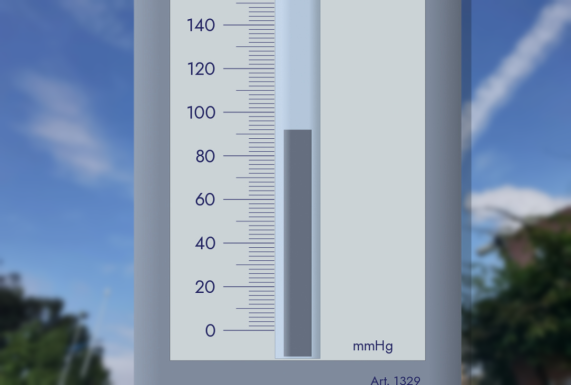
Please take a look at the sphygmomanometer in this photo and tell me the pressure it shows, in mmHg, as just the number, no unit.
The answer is 92
